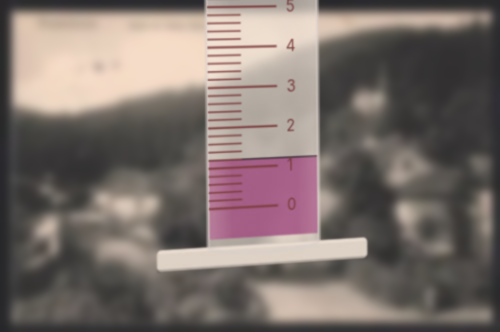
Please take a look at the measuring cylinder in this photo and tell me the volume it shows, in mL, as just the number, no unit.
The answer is 1.2
